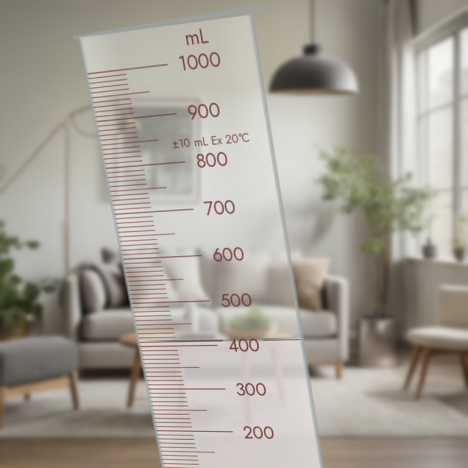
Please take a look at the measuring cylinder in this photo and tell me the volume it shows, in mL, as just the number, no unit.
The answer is 410
